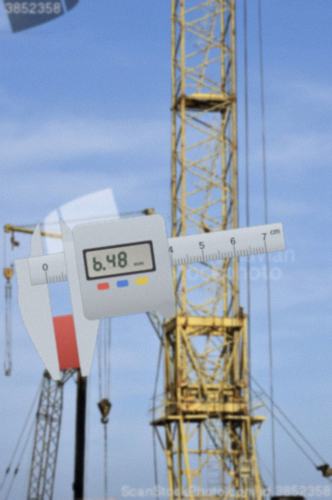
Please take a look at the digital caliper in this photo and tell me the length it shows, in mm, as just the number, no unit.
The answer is 6.48
